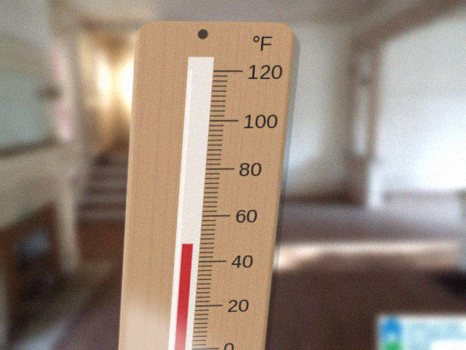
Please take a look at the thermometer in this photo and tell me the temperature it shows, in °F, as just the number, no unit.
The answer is 48
